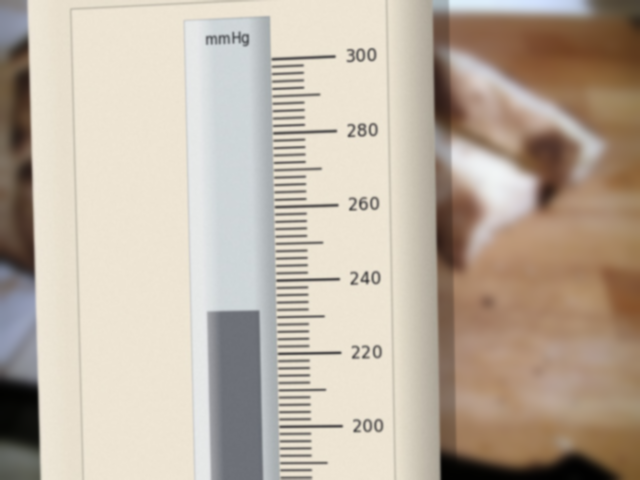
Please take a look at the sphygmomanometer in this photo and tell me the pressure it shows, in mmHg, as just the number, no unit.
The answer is 232
